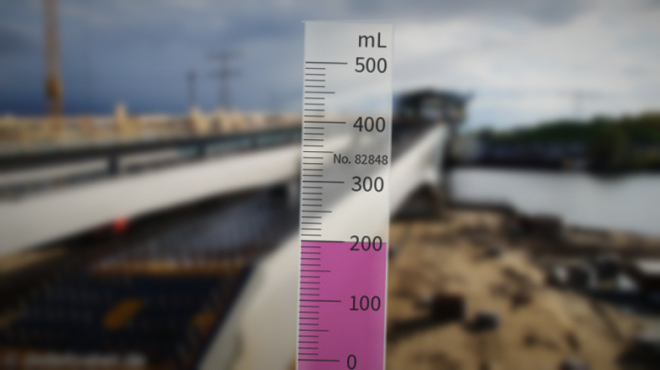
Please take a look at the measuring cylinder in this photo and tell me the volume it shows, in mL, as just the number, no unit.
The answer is 200
